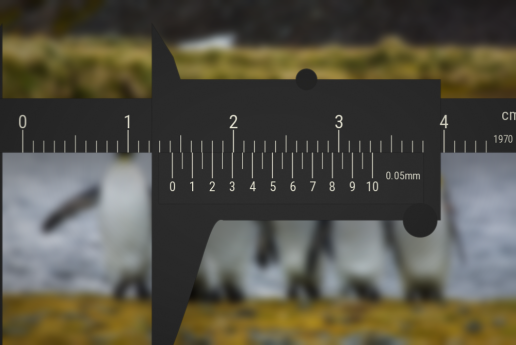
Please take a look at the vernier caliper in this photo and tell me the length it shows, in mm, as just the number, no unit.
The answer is 14.2
